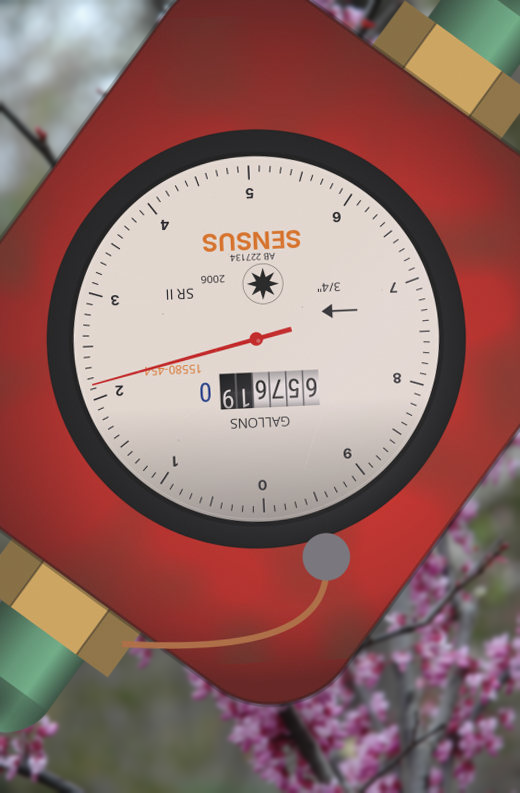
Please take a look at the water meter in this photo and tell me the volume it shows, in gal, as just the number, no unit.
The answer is 6576192.1
